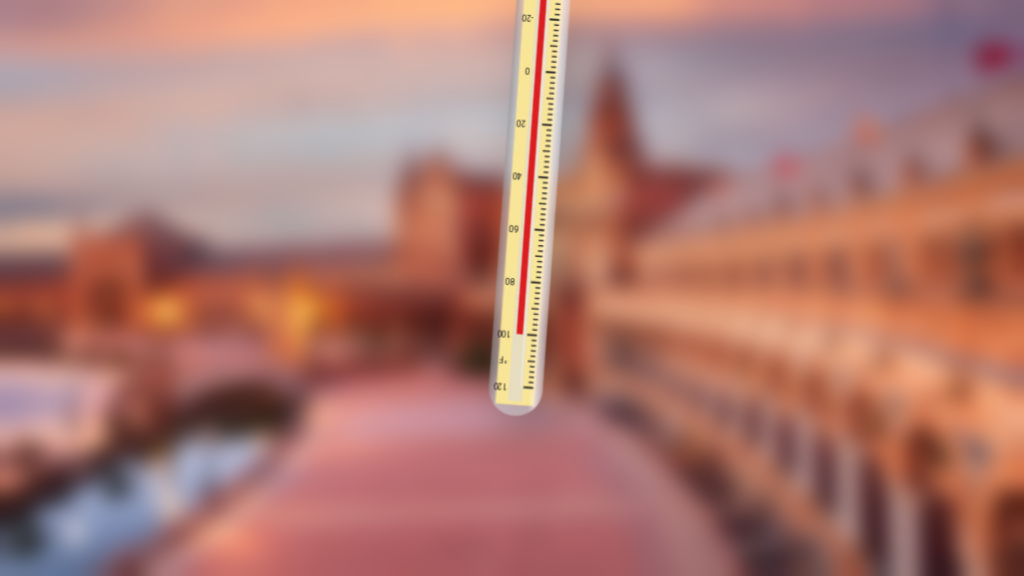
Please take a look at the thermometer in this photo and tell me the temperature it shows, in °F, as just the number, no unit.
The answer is 100
